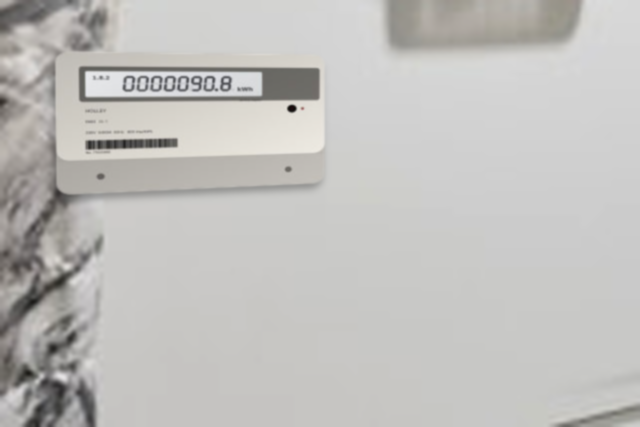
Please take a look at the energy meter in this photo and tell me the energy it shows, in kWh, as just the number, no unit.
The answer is 90.8
